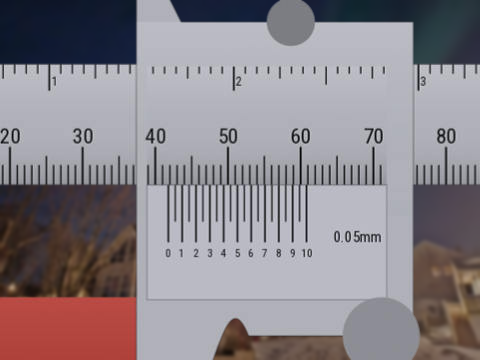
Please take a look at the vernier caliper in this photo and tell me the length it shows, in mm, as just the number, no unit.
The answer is 41.8
